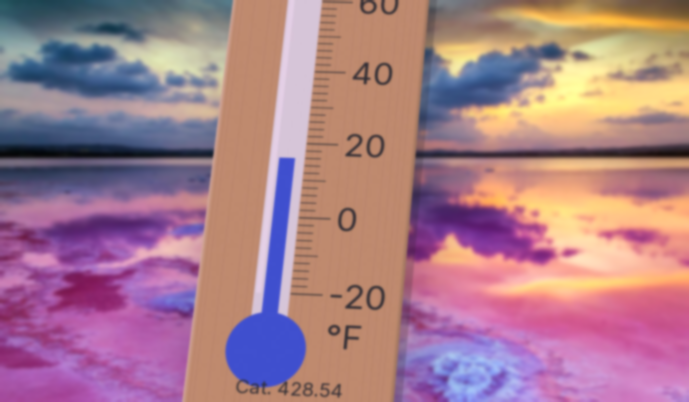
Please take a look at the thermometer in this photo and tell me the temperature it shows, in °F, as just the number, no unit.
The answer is 16
